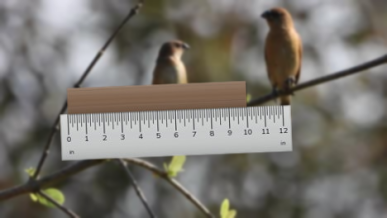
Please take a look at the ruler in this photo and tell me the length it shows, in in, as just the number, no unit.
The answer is 10
